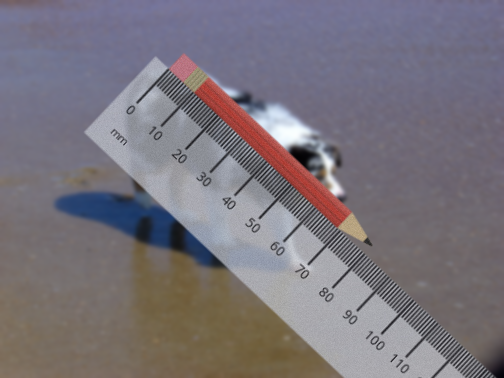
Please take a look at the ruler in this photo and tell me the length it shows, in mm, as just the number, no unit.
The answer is 80
